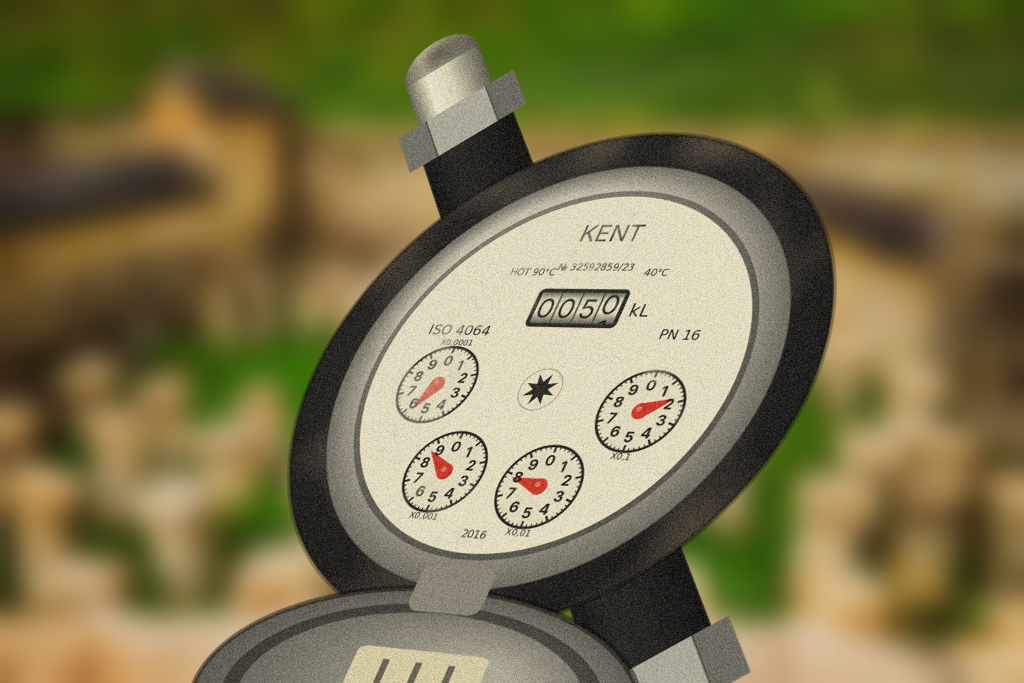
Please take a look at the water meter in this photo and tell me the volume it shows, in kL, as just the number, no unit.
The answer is 50.1785
